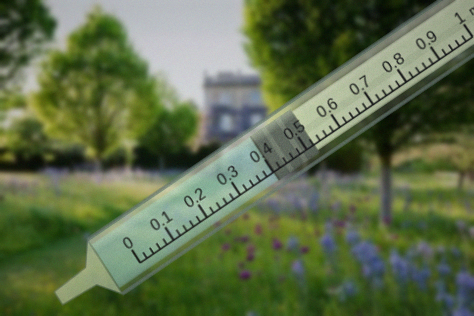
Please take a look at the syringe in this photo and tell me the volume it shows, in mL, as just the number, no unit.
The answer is 0.4
